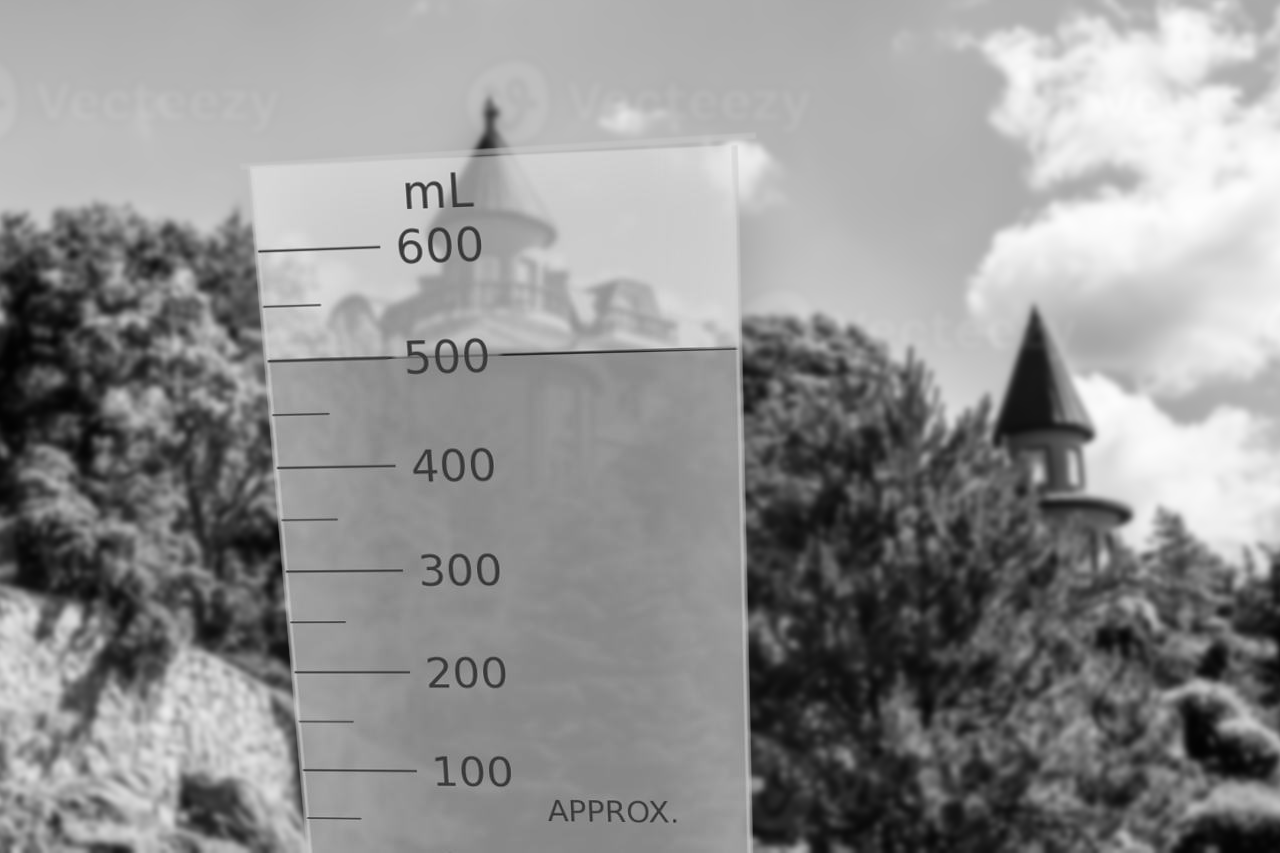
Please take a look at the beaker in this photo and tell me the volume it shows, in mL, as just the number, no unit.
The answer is 500
